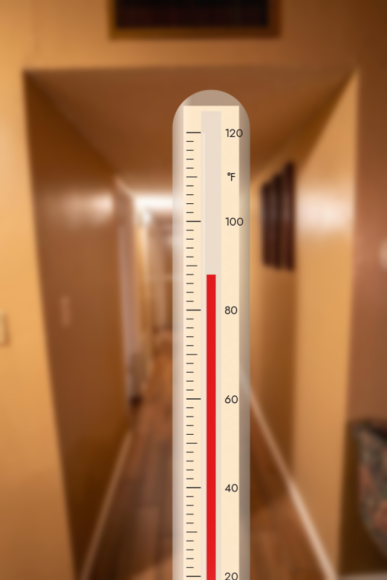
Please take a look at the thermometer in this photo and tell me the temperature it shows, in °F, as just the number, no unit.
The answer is 88
